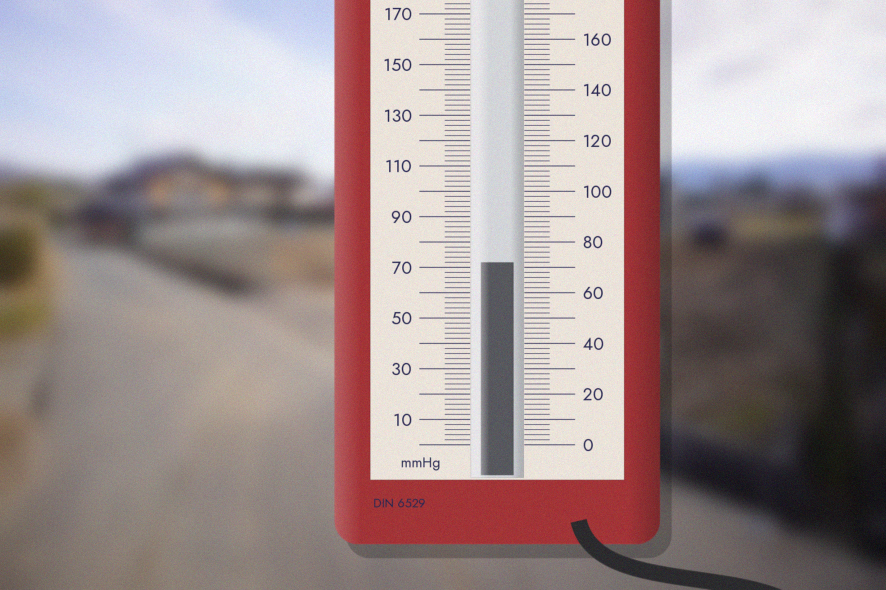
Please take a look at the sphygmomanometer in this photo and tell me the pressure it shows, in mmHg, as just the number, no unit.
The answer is 72
